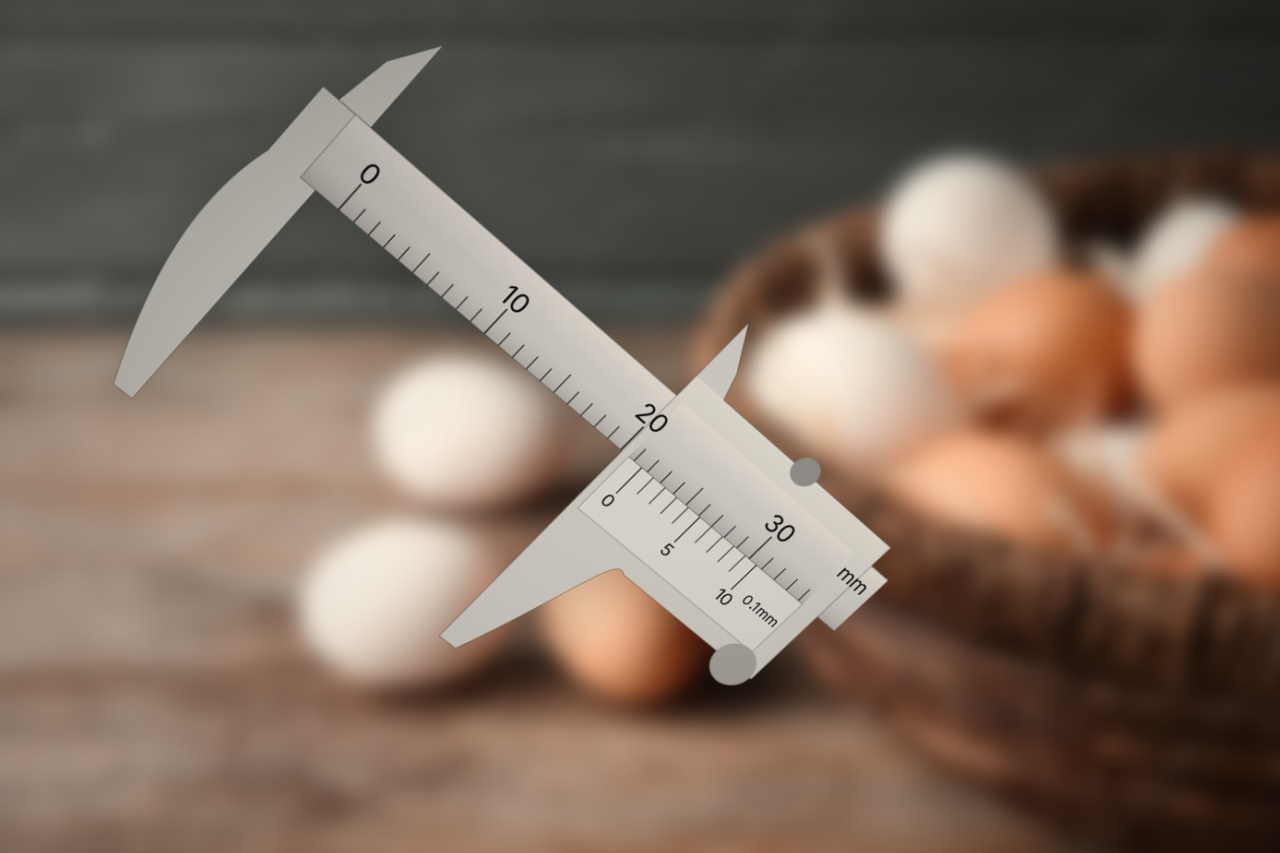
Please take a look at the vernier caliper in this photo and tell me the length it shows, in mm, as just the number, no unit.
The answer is 21.6
